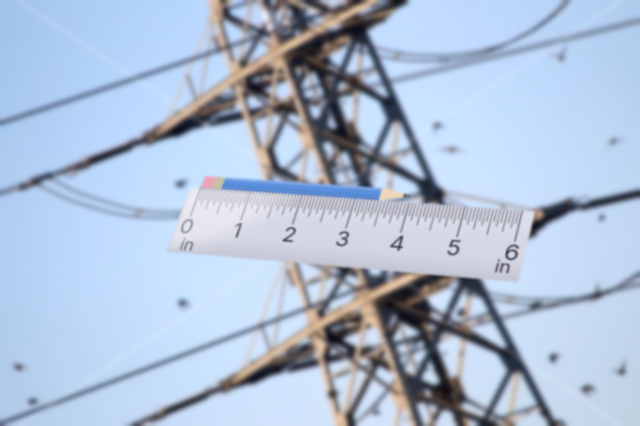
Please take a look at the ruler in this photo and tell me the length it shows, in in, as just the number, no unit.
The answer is 4
